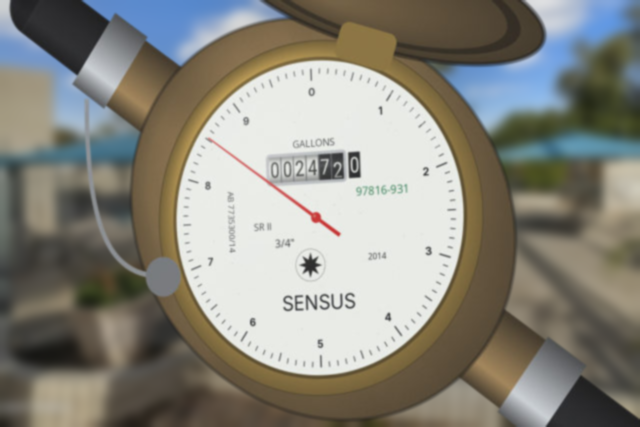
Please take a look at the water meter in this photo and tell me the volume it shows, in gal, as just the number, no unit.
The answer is 24718.5
